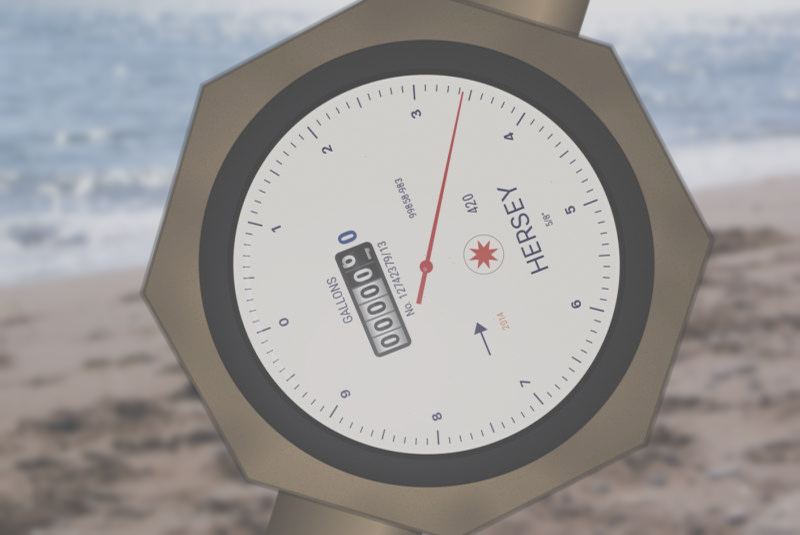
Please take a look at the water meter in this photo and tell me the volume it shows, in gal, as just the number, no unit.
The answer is 63.4
